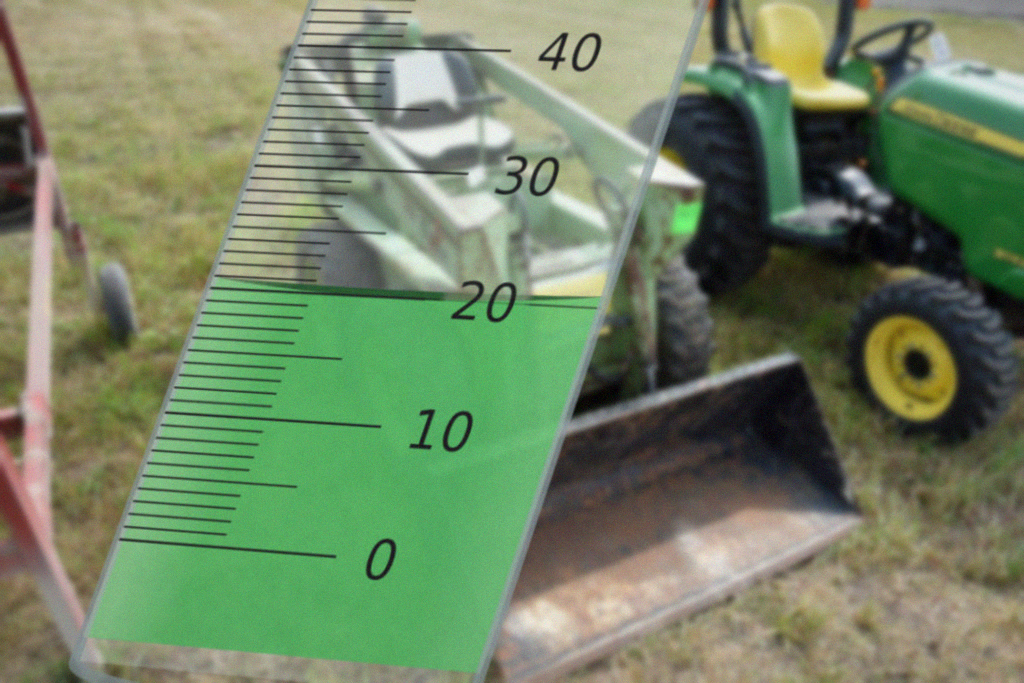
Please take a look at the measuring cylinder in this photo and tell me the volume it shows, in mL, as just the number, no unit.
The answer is 20
